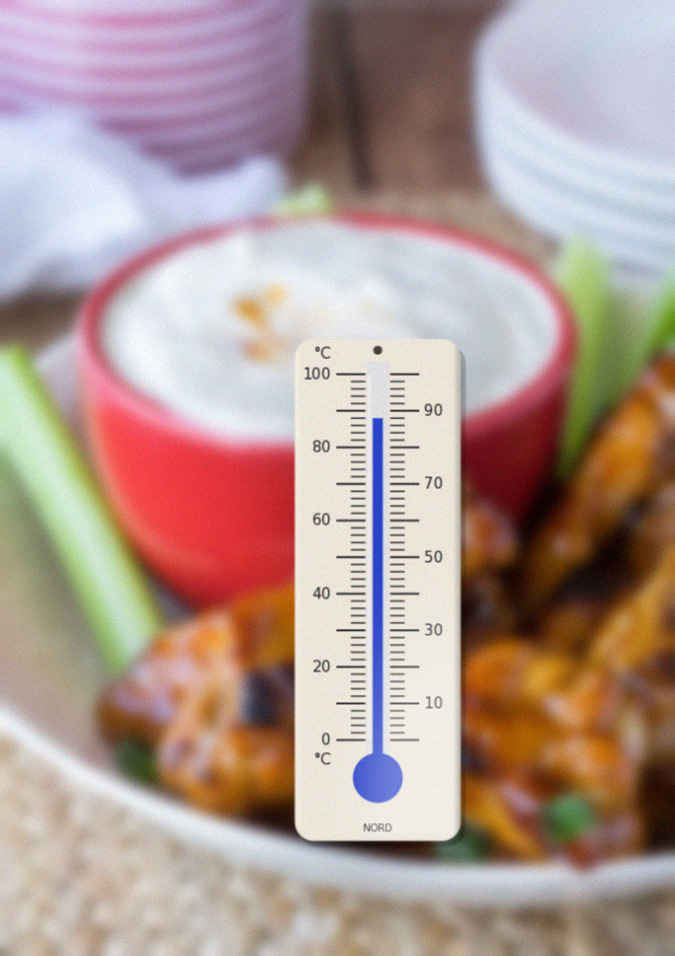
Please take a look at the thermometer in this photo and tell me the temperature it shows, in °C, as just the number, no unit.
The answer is 88
